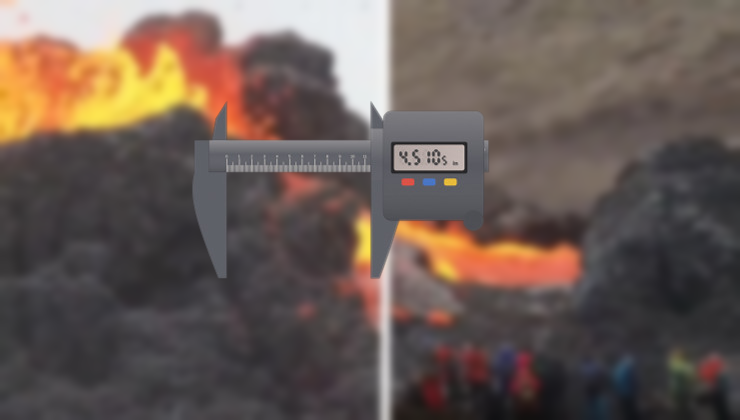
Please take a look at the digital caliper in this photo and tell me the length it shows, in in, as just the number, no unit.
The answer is 4.5105
